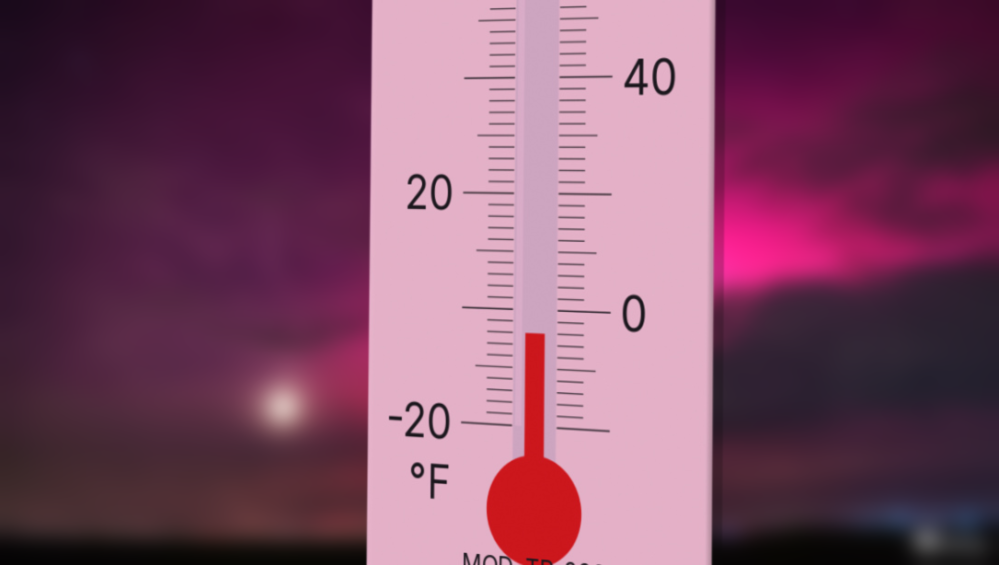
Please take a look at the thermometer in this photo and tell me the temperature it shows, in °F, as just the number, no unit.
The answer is -4
